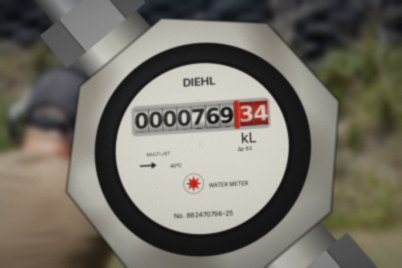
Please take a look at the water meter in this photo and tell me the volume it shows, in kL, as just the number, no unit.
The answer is 769.34
